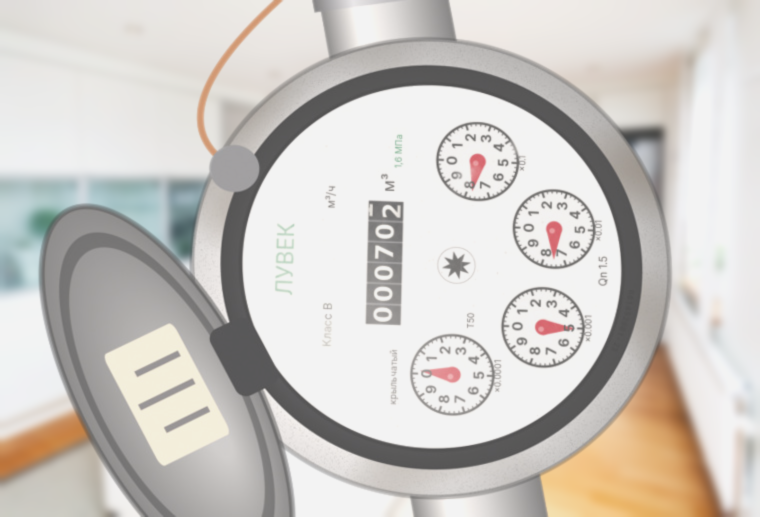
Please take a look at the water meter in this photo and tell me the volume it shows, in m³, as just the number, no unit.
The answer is 701.7750
